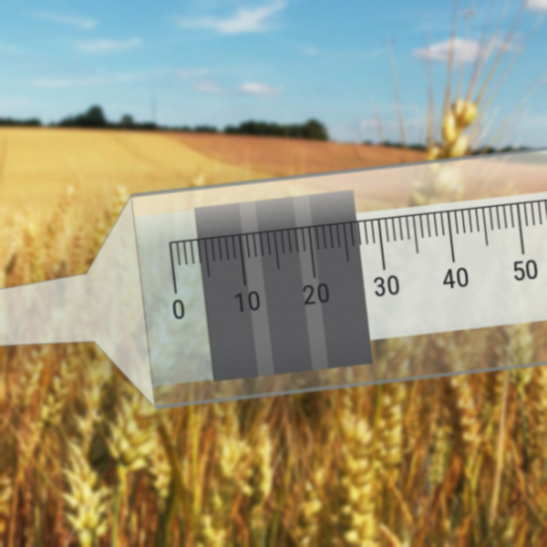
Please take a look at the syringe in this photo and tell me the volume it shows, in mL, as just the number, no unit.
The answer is 4
